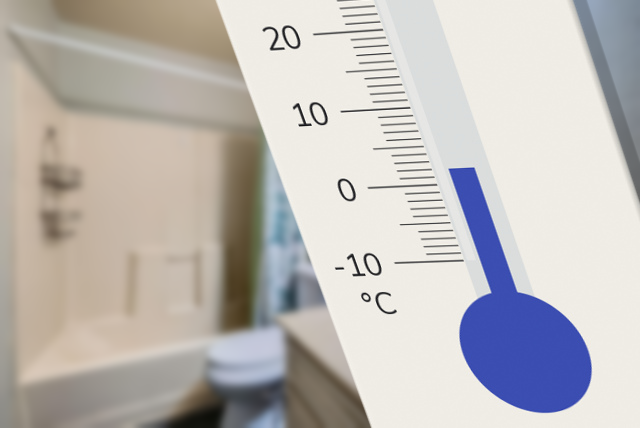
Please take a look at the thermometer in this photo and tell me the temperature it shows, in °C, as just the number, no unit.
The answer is 2
